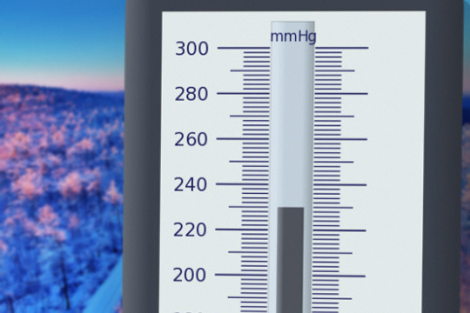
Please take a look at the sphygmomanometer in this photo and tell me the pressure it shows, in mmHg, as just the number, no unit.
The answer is 230
